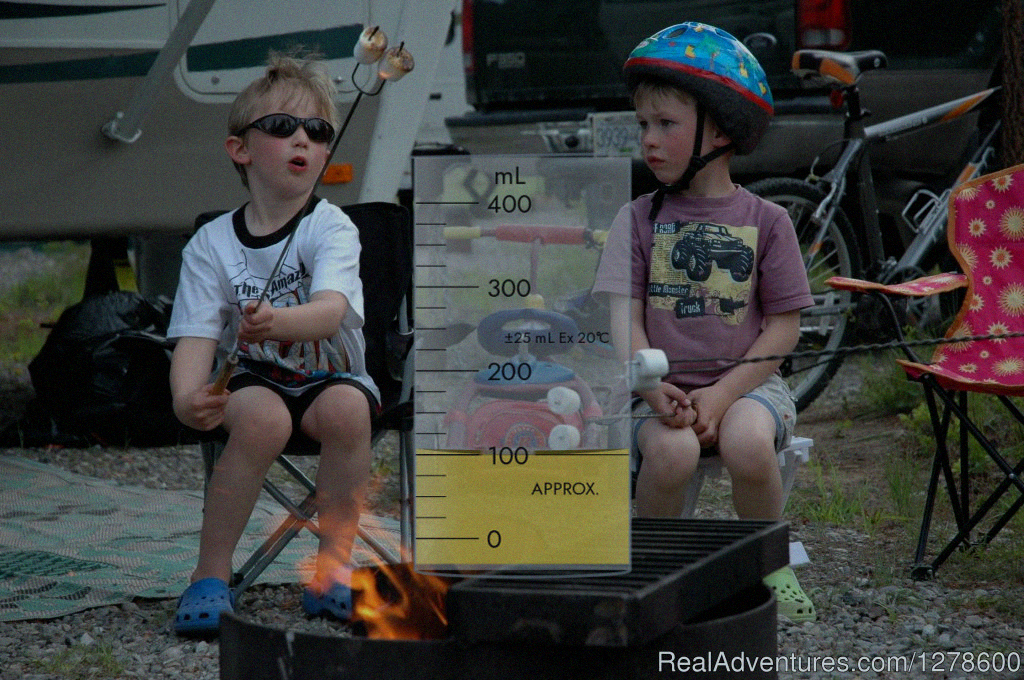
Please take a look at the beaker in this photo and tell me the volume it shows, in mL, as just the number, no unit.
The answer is 100
